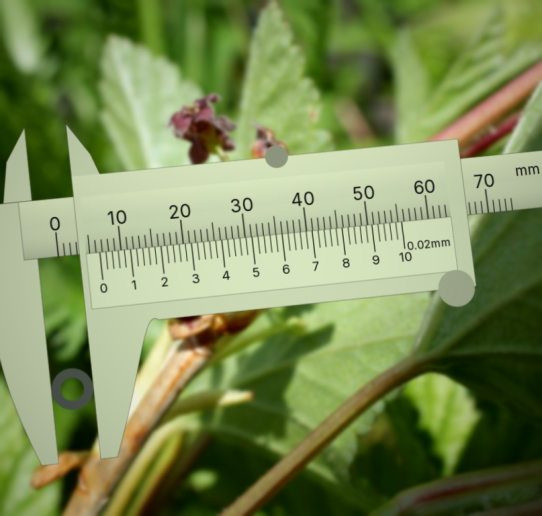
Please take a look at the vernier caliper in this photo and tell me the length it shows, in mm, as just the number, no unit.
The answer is 6.6
